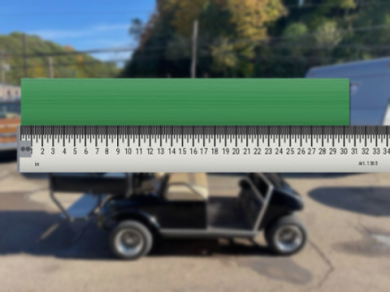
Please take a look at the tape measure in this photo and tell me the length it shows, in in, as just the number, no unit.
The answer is 30.5
